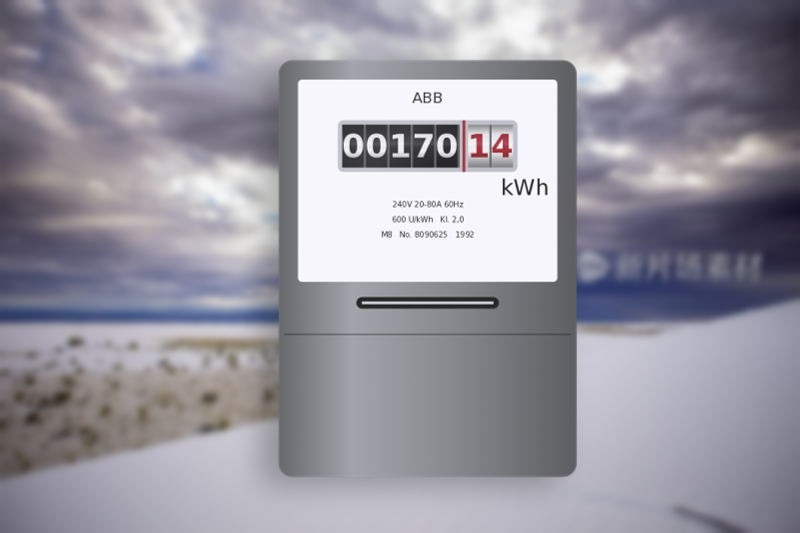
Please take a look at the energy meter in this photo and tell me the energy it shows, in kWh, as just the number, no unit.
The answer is 170.14
